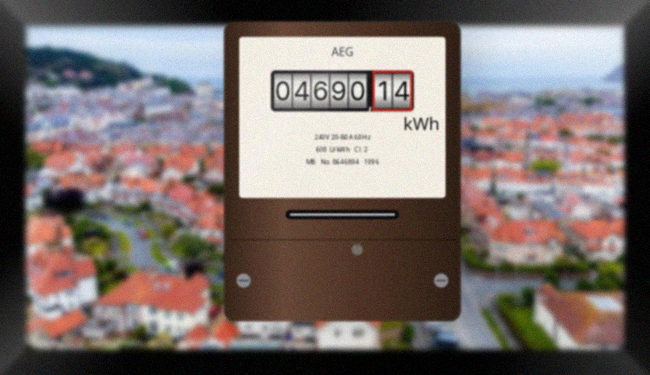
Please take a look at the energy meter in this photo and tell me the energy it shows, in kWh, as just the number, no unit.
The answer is 4690.14
